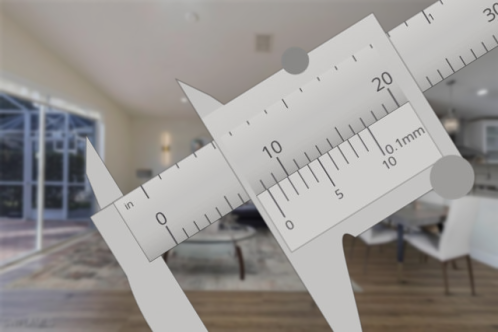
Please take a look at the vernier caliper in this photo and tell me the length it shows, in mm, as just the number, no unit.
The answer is 8.1
